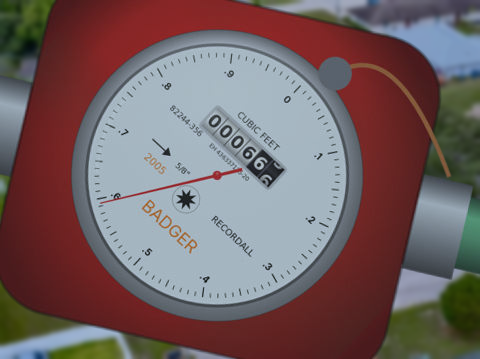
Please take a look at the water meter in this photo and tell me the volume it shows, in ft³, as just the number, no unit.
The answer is 665.59
